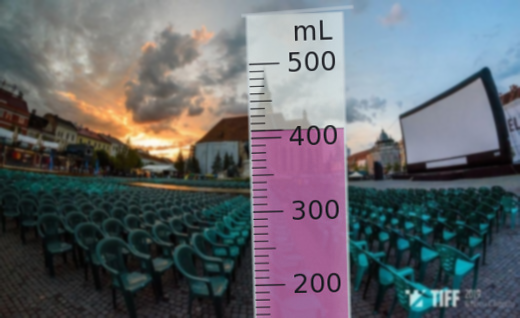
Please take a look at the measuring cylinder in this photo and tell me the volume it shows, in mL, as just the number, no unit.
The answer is 410
